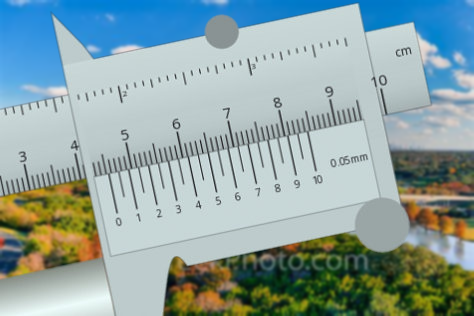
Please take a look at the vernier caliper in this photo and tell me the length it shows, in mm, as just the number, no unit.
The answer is 45.5
